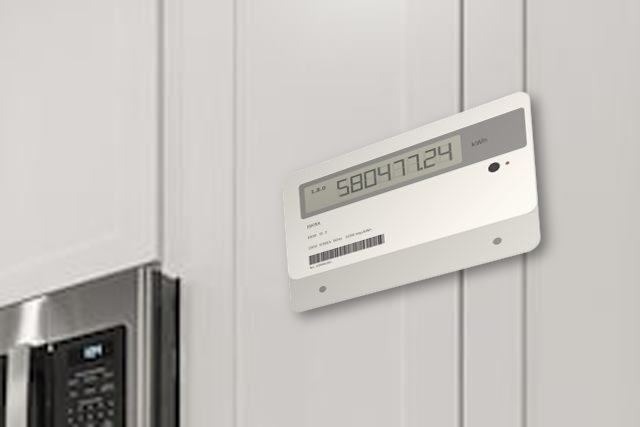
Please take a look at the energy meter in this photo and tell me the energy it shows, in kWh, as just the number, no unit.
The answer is 580477.24
